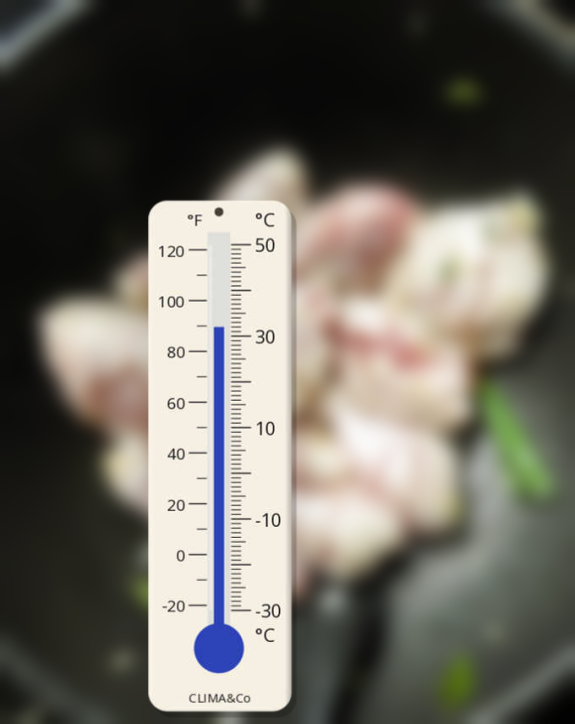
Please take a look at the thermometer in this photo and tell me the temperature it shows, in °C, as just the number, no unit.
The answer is 32
